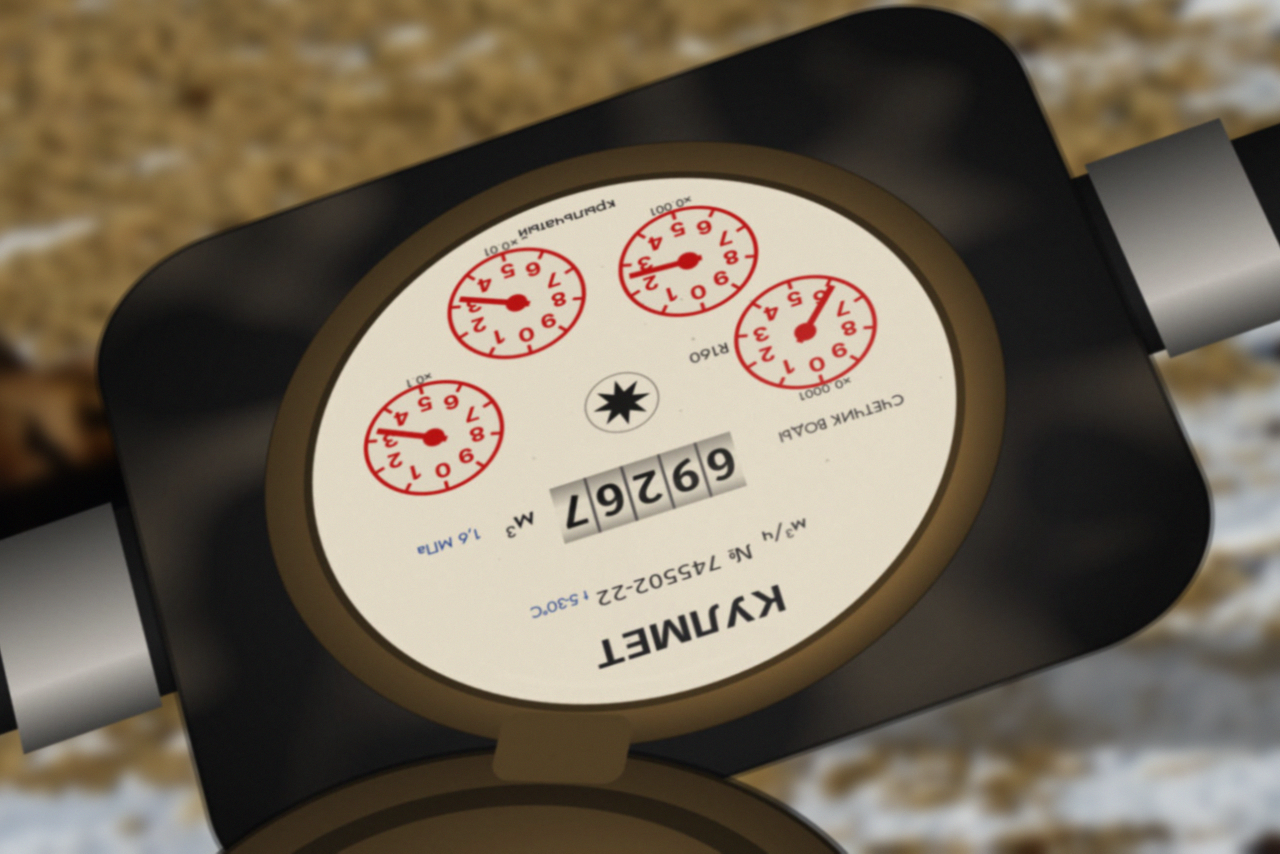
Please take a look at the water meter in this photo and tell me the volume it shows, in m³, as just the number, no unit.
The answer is 69267.3326
